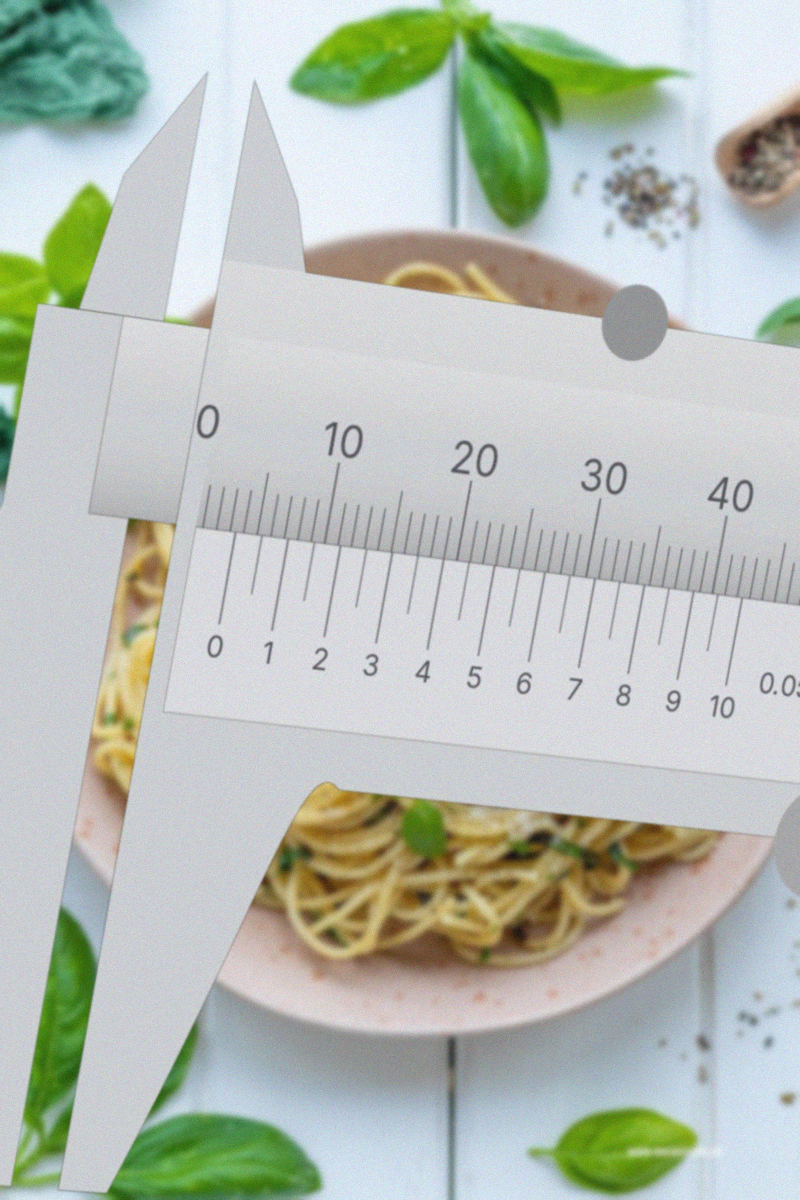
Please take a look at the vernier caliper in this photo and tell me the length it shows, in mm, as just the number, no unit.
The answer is 3.4
